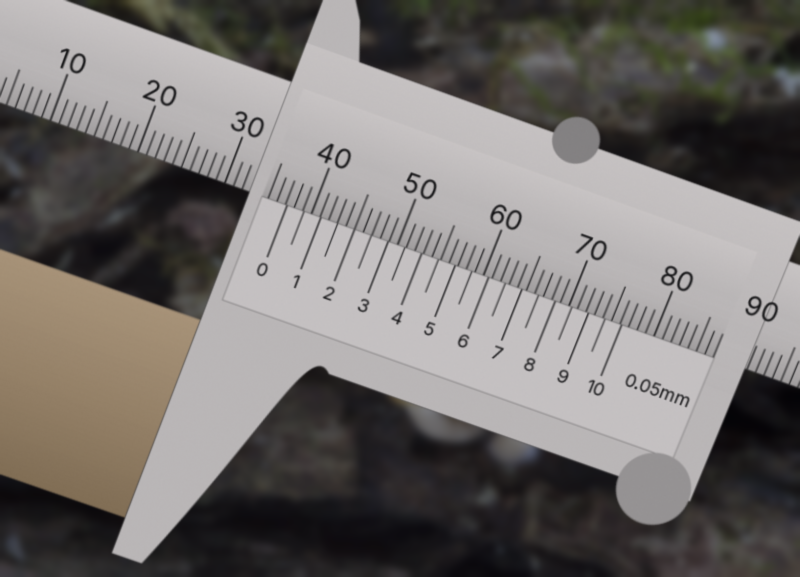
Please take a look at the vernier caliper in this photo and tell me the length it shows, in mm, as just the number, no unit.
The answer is 37.2
